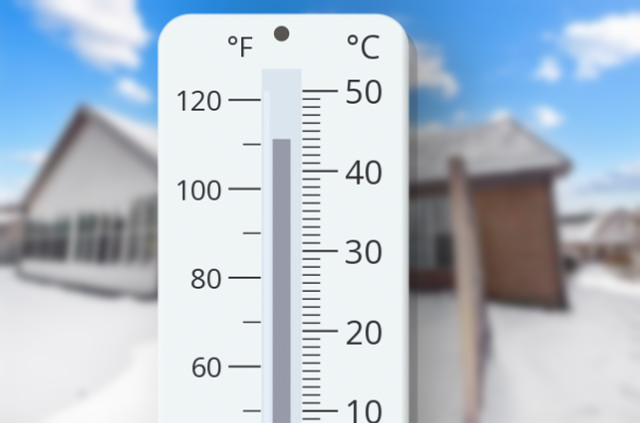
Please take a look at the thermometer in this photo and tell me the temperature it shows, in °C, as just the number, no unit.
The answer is 44
